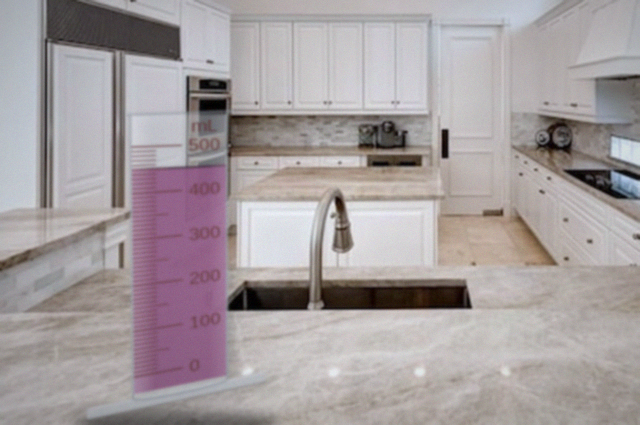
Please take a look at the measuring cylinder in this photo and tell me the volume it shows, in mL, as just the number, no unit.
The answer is 450
